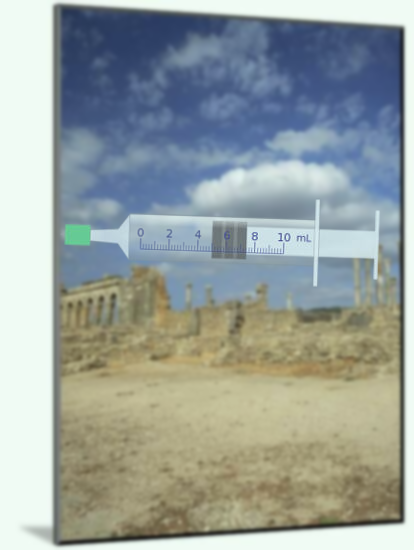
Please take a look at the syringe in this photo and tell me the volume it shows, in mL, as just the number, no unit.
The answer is 5
